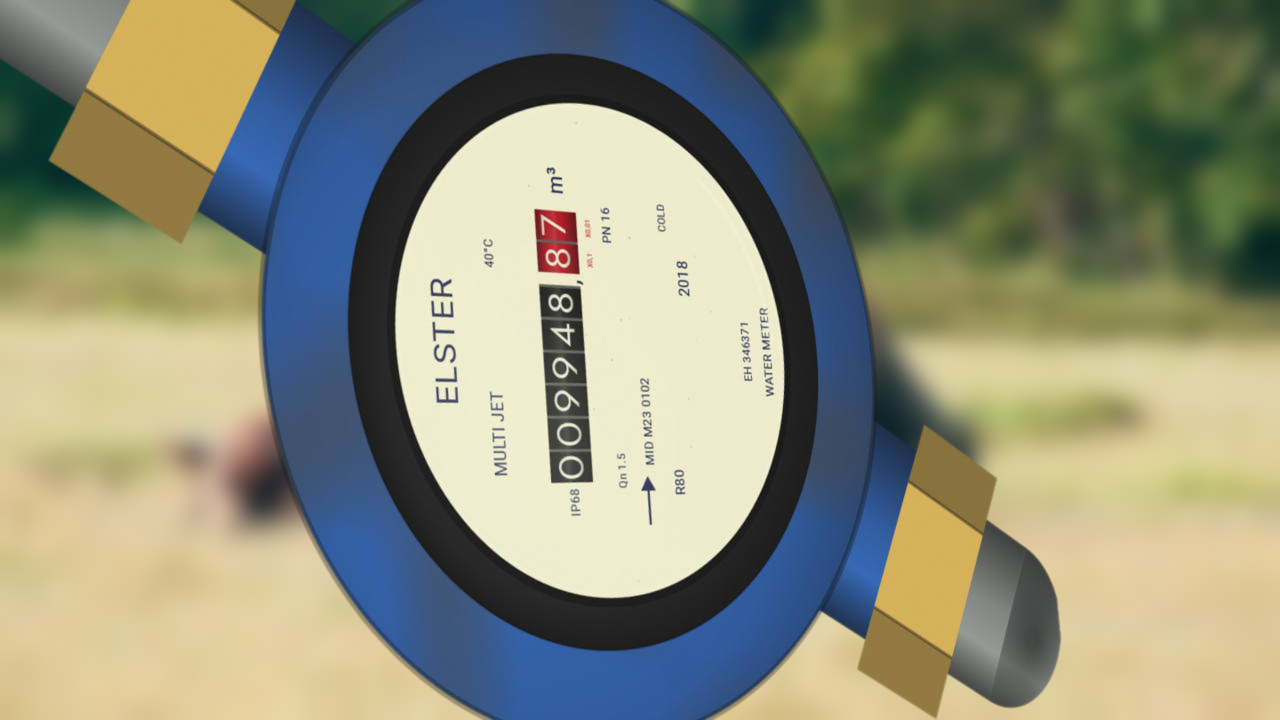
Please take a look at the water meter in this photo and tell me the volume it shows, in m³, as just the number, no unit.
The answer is 9948.87
